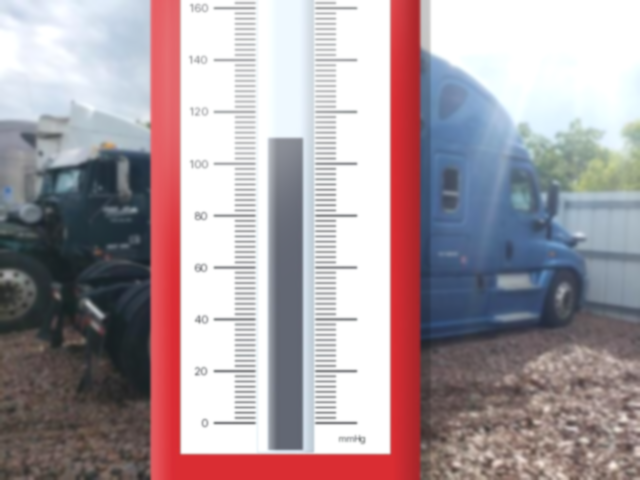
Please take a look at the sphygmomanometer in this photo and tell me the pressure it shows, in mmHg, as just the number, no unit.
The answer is 110
